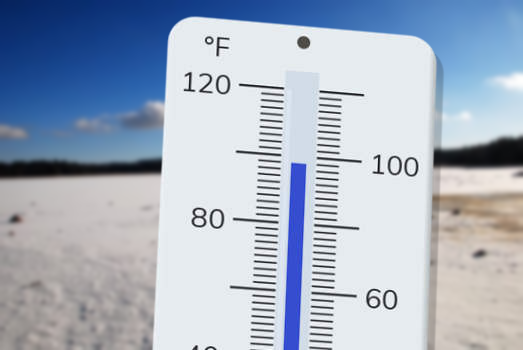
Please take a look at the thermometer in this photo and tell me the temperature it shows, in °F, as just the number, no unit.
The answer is 98
